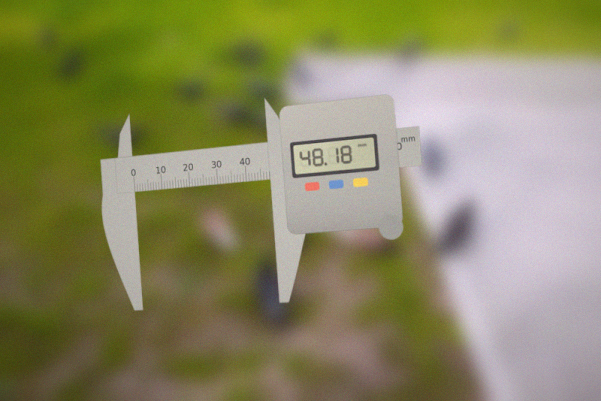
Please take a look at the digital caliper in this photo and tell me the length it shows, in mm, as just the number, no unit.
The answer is 48.18
